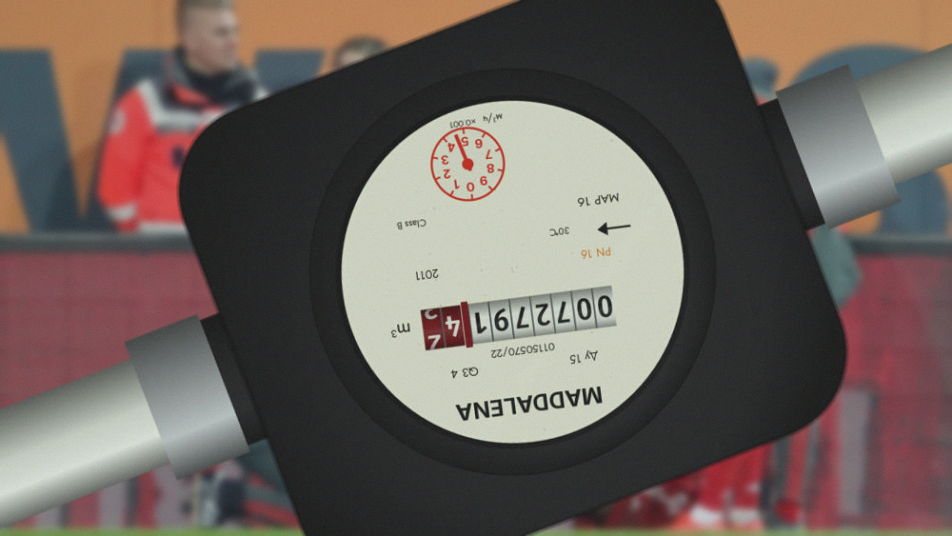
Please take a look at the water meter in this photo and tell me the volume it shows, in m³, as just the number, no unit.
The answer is 72791.424
